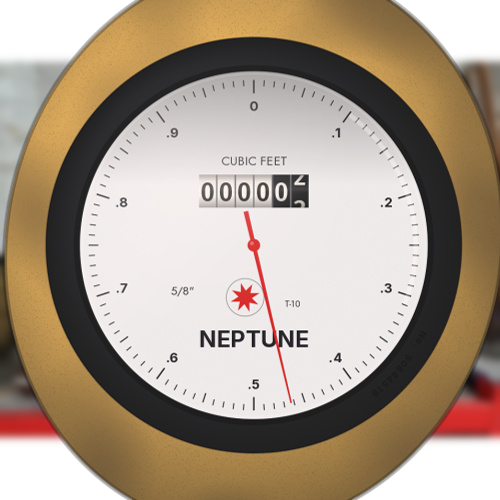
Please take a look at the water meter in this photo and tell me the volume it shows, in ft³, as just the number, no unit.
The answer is 2.46
